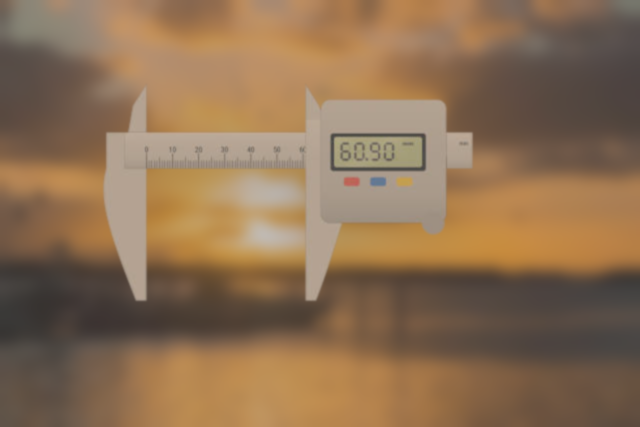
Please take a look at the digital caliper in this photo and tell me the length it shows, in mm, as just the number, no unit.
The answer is 60.90
